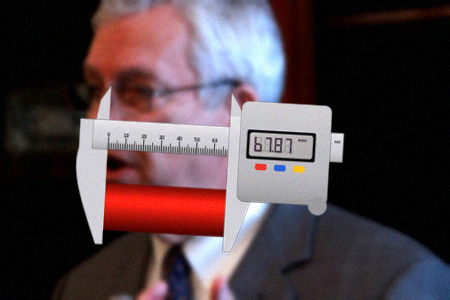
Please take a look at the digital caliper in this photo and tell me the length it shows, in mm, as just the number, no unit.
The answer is 67.87
